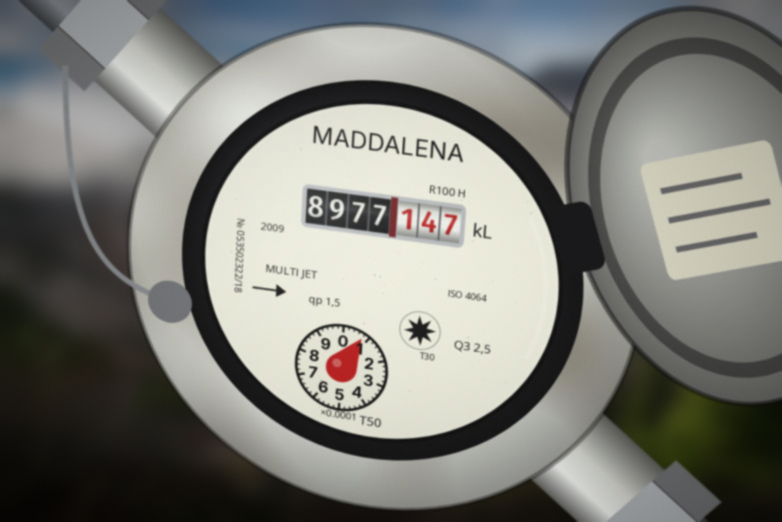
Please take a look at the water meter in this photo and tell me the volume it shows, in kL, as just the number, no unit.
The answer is 8977.1470
